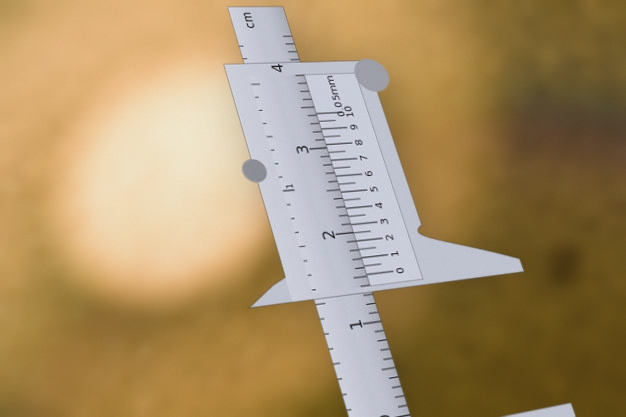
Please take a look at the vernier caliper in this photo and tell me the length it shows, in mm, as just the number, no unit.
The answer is 15.2
